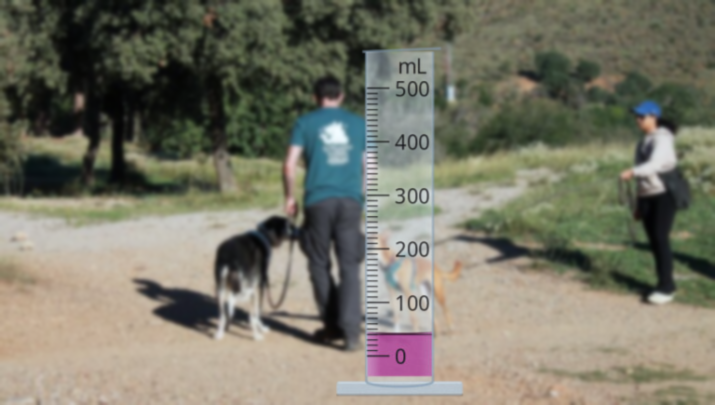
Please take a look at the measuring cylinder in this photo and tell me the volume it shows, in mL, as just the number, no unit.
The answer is 40
